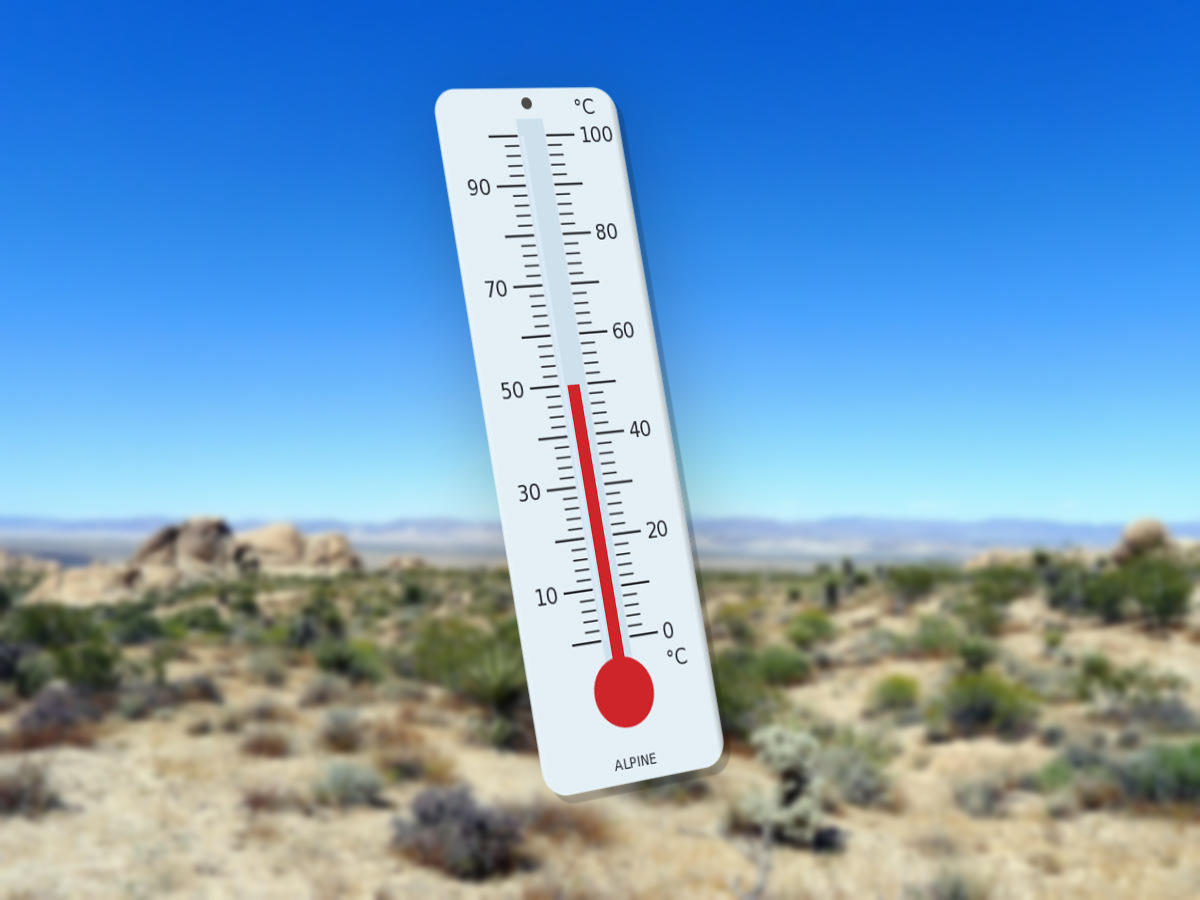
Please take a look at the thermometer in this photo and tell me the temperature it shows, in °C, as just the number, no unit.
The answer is 50
